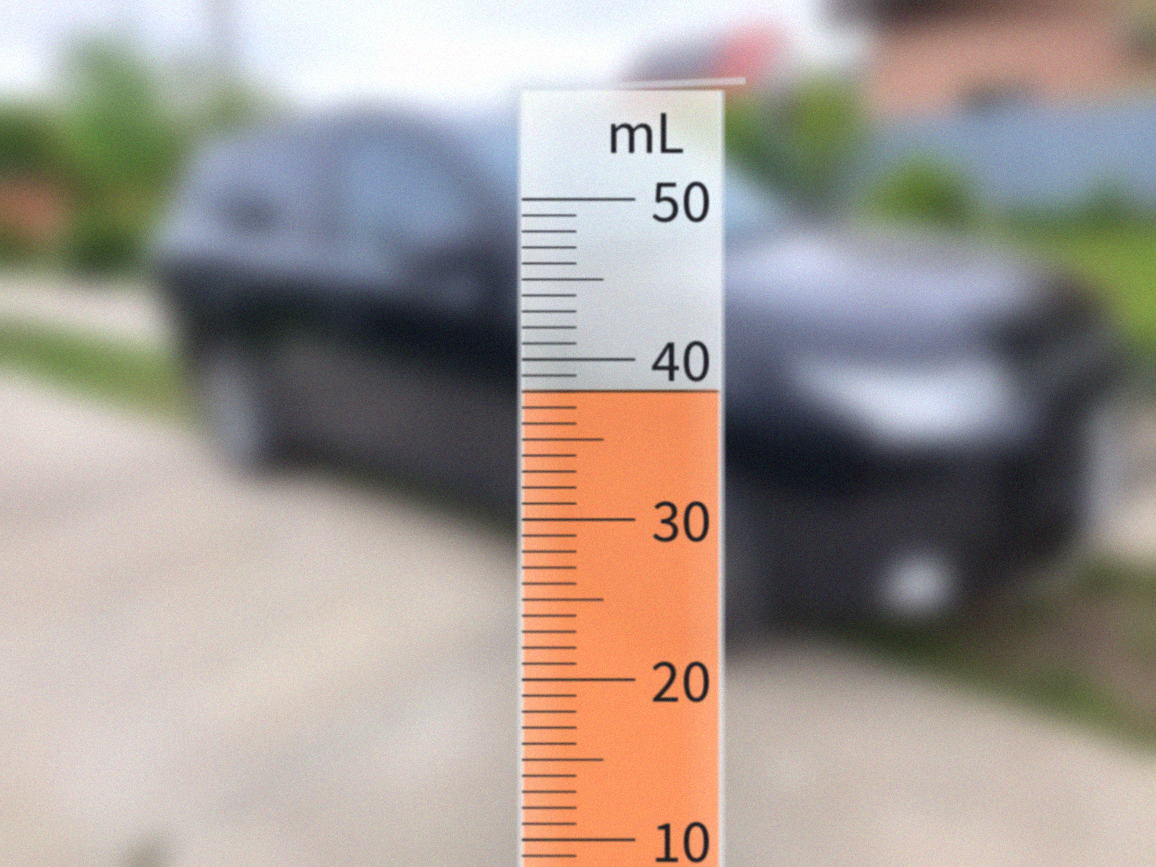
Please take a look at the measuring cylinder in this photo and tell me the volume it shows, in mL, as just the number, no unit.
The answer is 38
